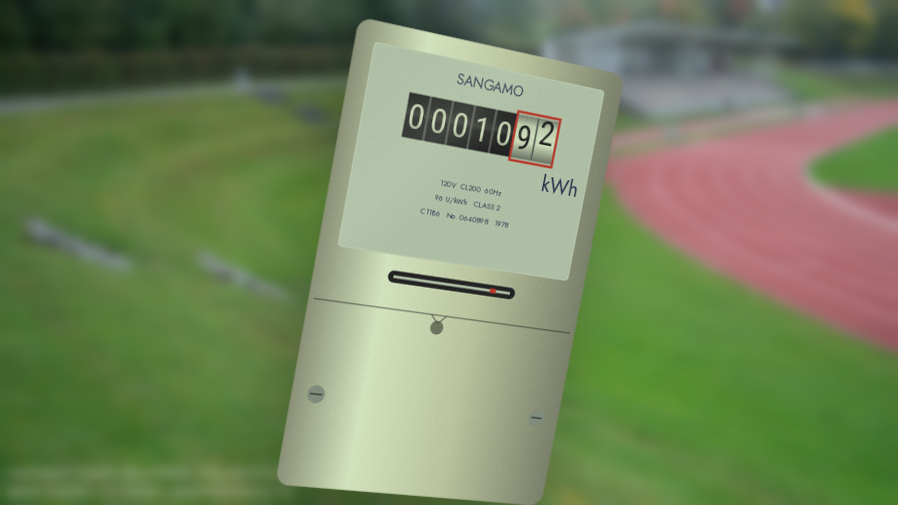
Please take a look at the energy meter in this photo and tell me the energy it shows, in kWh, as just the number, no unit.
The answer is 10.92
